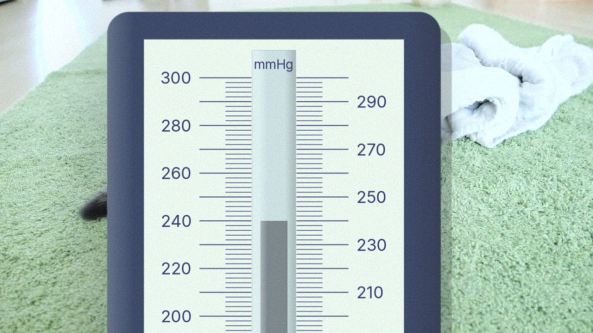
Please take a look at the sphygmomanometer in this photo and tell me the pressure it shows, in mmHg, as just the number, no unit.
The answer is 240
